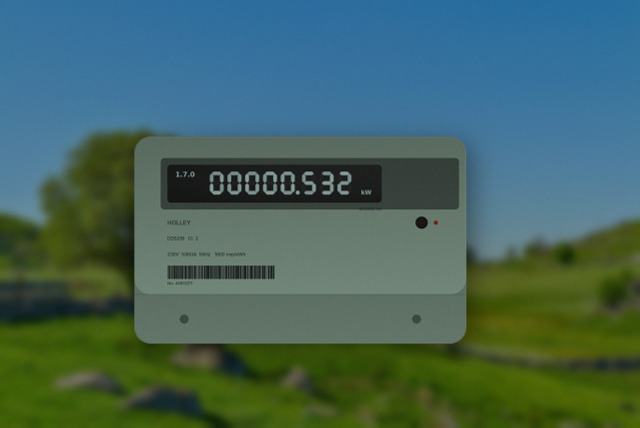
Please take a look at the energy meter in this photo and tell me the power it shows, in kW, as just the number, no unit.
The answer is 0.532
